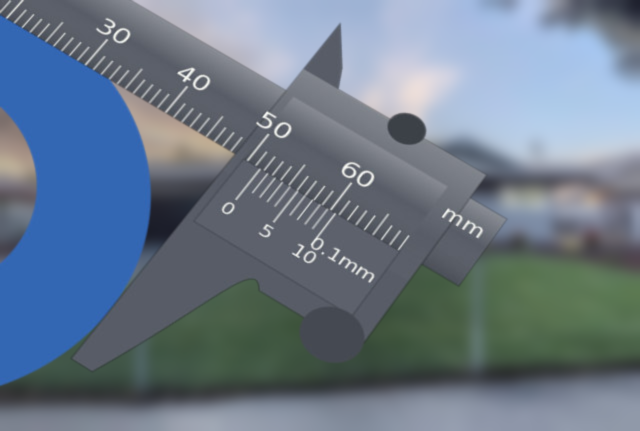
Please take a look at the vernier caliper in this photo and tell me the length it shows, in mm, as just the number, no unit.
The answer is 51.6
